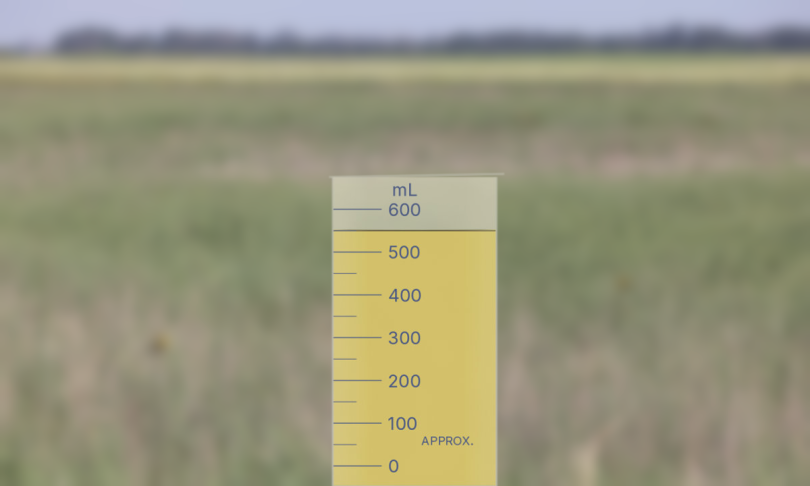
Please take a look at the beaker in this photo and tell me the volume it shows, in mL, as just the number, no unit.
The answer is 550
